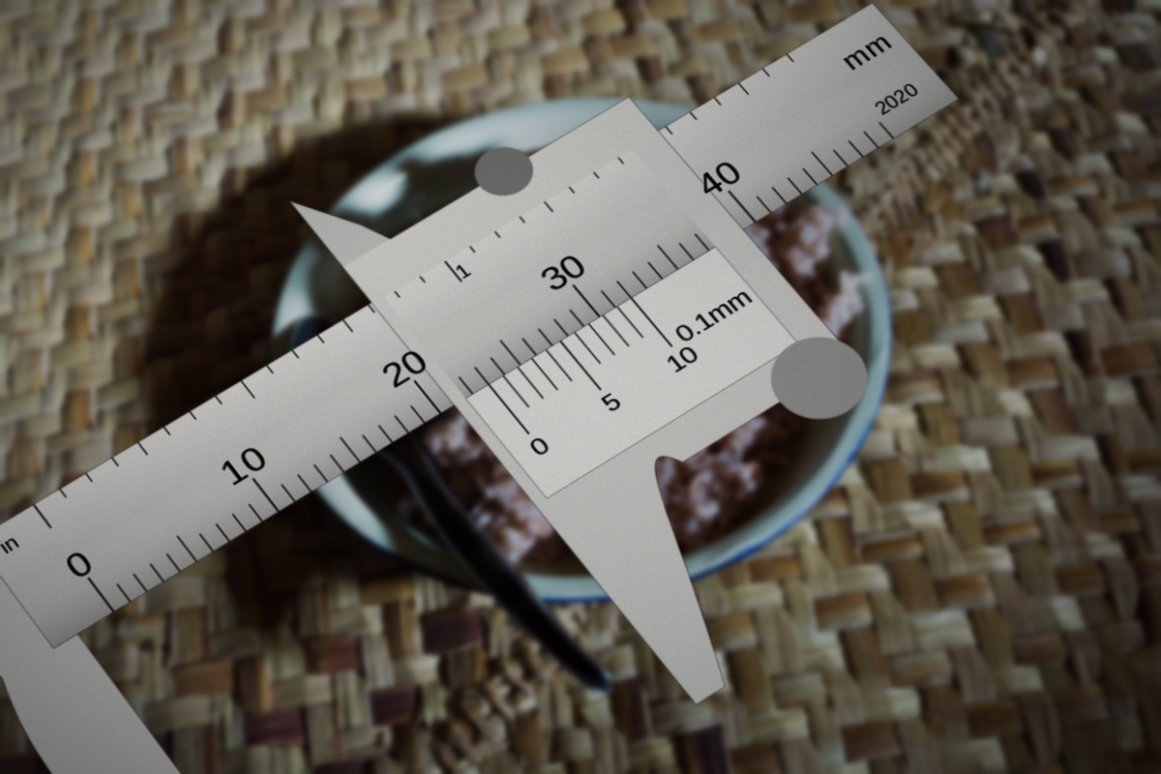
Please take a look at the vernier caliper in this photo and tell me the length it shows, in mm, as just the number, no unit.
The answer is 23.0
